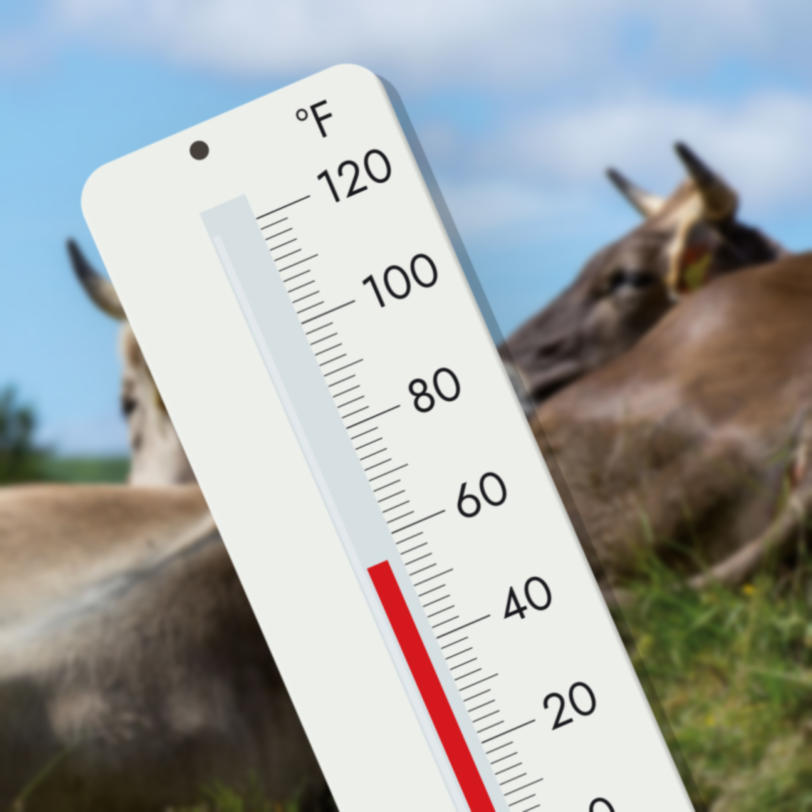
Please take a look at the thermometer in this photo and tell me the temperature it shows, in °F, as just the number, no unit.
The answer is 56
